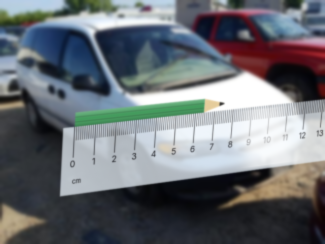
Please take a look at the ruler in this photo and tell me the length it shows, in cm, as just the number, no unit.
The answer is 7.5
